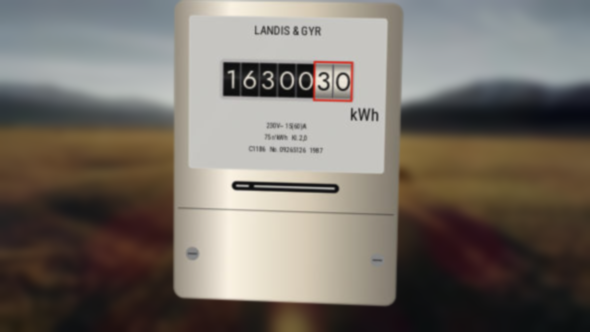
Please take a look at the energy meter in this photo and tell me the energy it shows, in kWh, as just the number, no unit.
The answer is 16300.30
